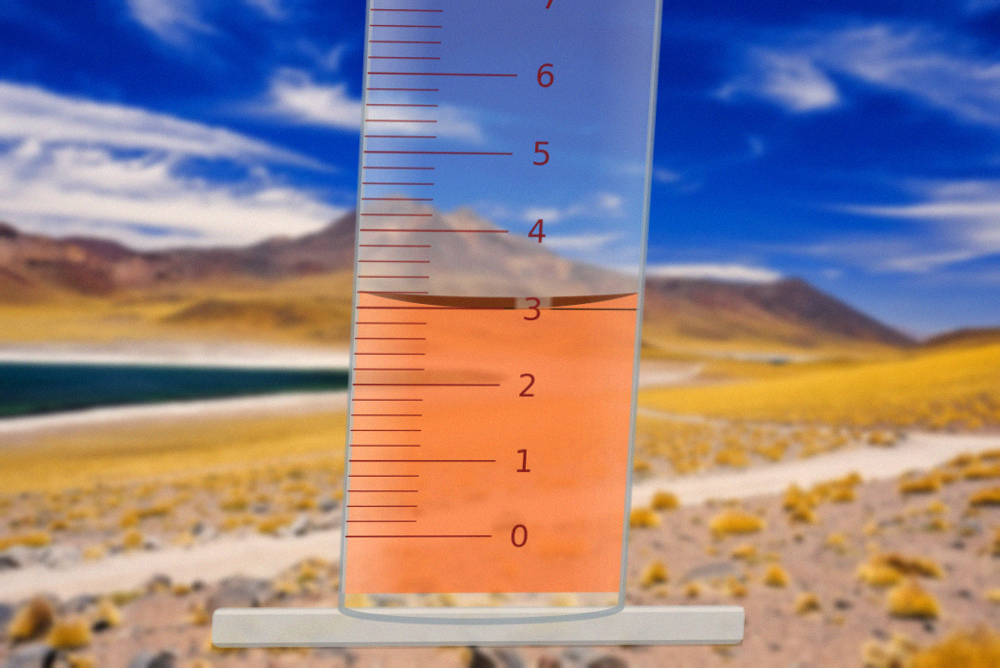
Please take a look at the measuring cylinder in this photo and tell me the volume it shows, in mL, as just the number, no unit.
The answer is 3
